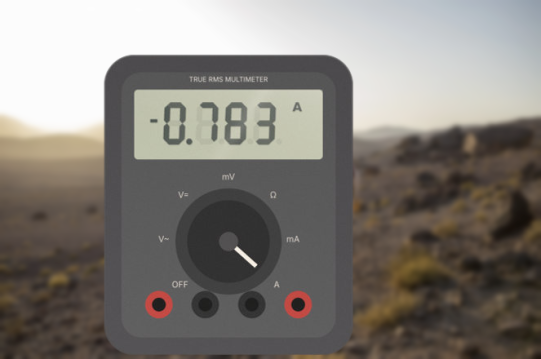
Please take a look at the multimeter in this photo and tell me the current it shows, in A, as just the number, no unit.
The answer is -0.783
